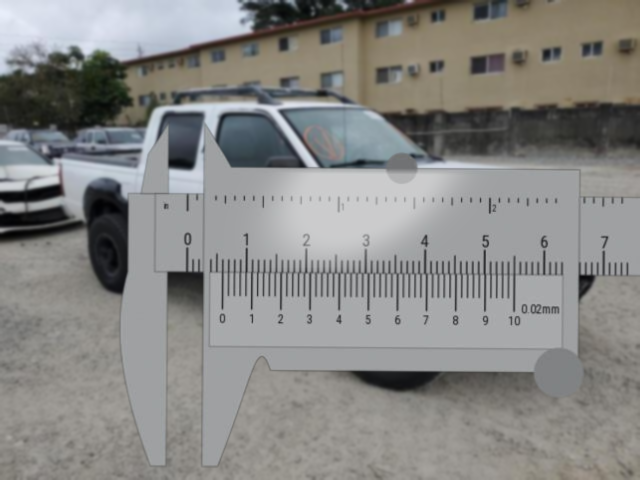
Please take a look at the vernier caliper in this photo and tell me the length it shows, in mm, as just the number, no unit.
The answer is 6.0
